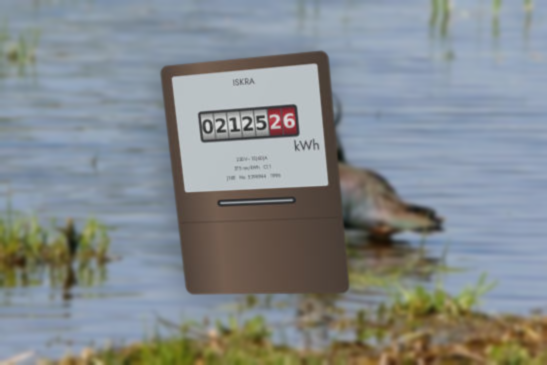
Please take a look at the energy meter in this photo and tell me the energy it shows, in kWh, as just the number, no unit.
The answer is 2125.26
